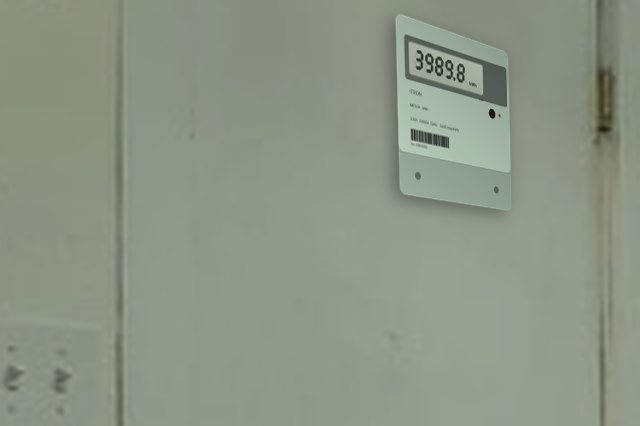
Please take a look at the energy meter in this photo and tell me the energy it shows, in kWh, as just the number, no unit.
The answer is 3989.8
